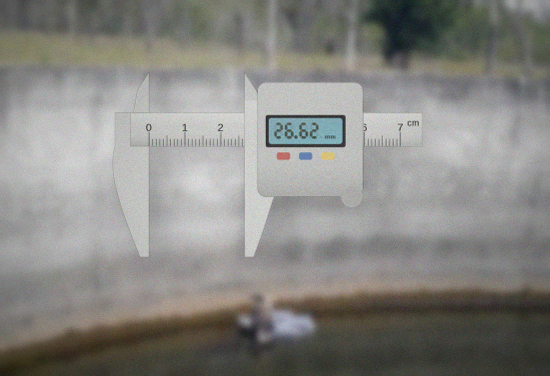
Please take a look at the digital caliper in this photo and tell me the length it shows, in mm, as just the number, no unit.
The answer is 26.62
